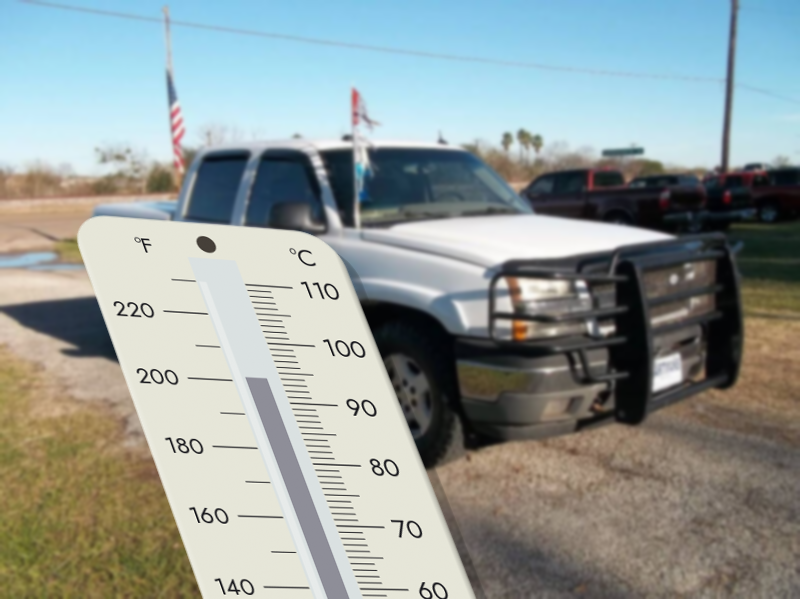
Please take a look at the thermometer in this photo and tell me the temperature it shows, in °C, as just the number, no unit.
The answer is 94
